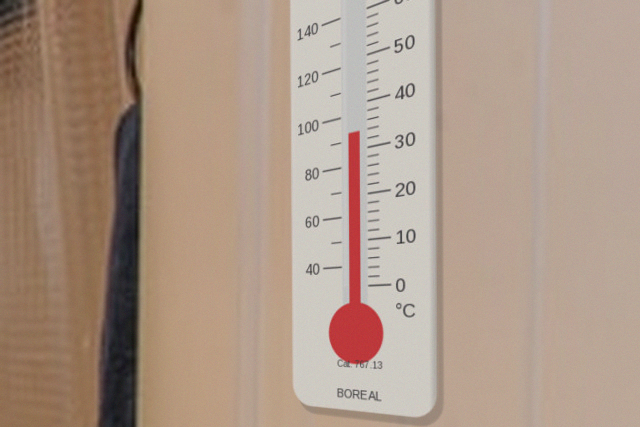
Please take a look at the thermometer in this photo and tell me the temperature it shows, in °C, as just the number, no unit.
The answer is 34
